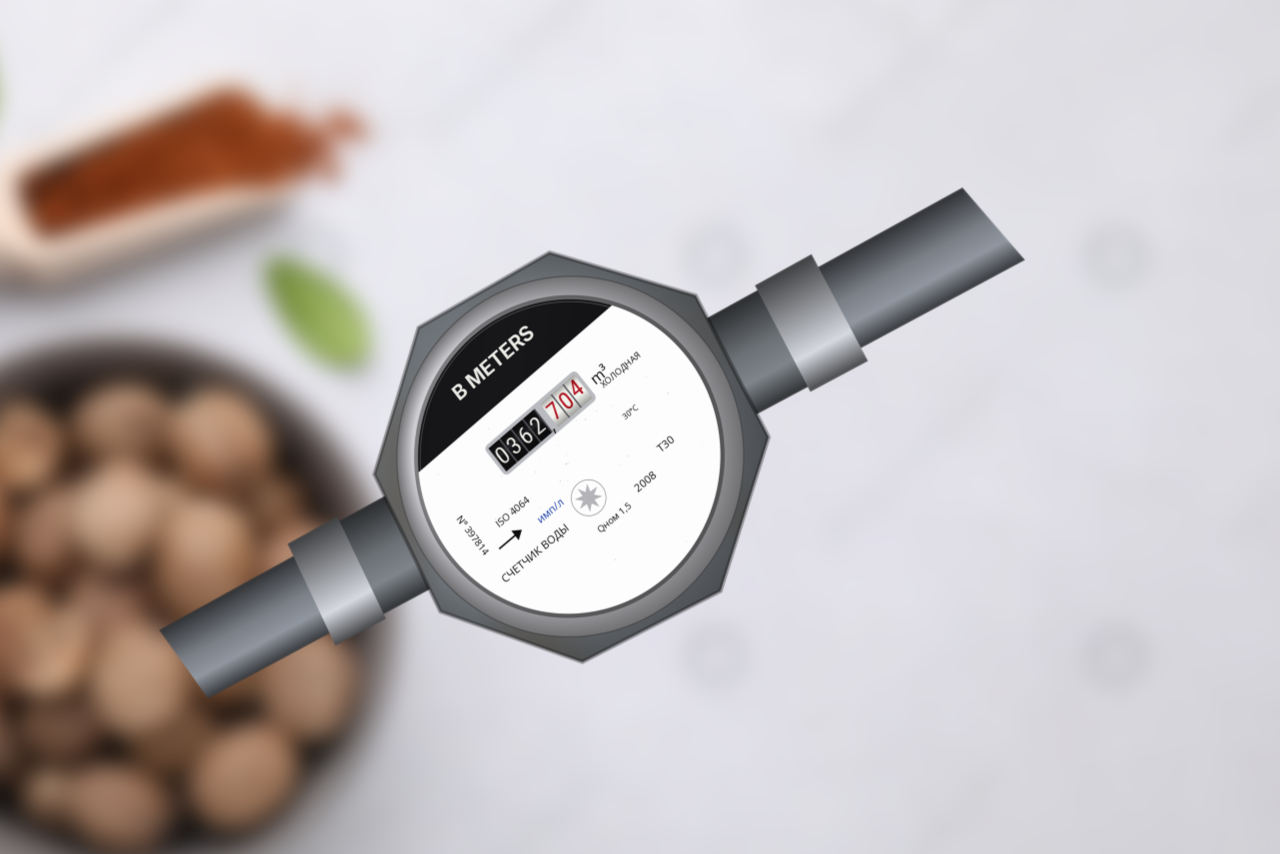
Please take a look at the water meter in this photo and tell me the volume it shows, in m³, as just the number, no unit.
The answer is 362.704
